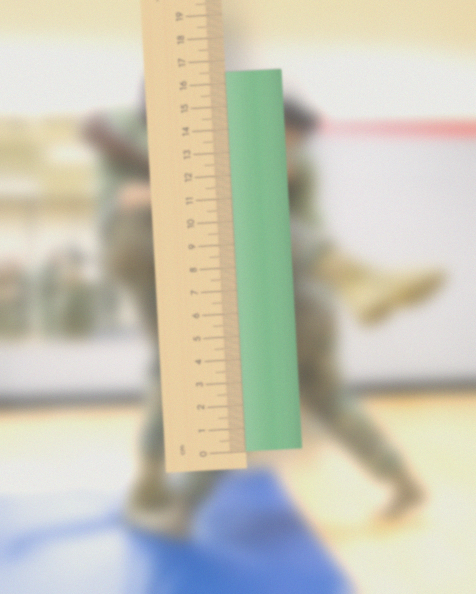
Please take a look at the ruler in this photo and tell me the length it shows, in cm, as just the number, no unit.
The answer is 16.5
